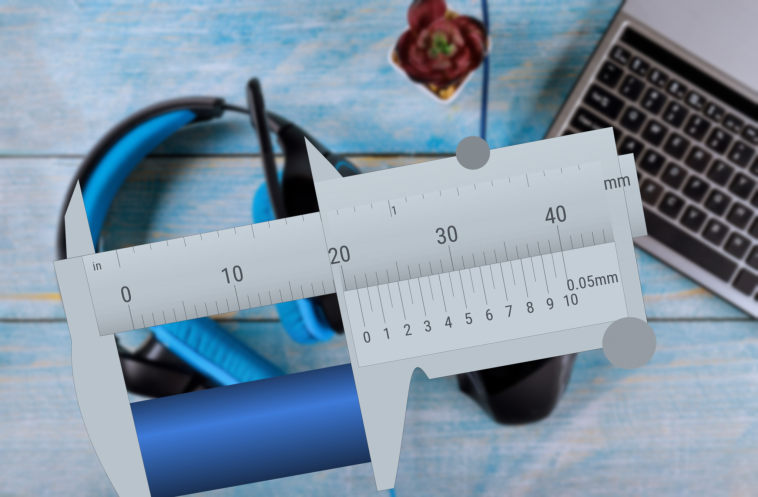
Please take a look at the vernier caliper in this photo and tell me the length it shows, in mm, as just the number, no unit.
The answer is 21.0
